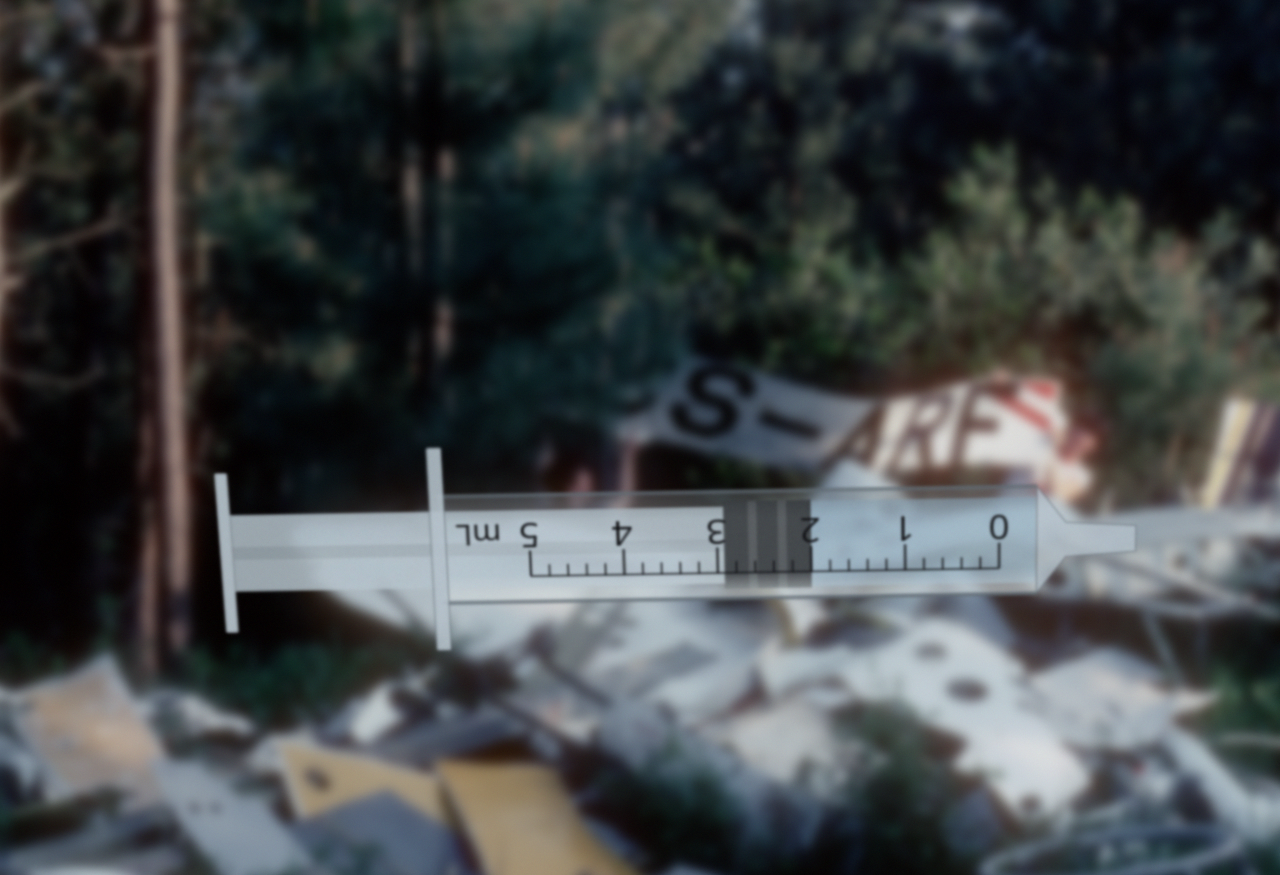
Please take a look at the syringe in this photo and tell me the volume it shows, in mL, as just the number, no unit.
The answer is 2
